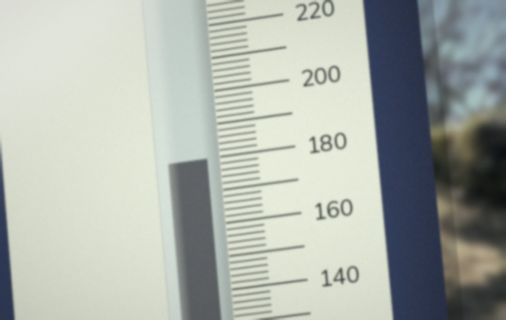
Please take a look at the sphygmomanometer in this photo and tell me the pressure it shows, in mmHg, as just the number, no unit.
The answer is 180
